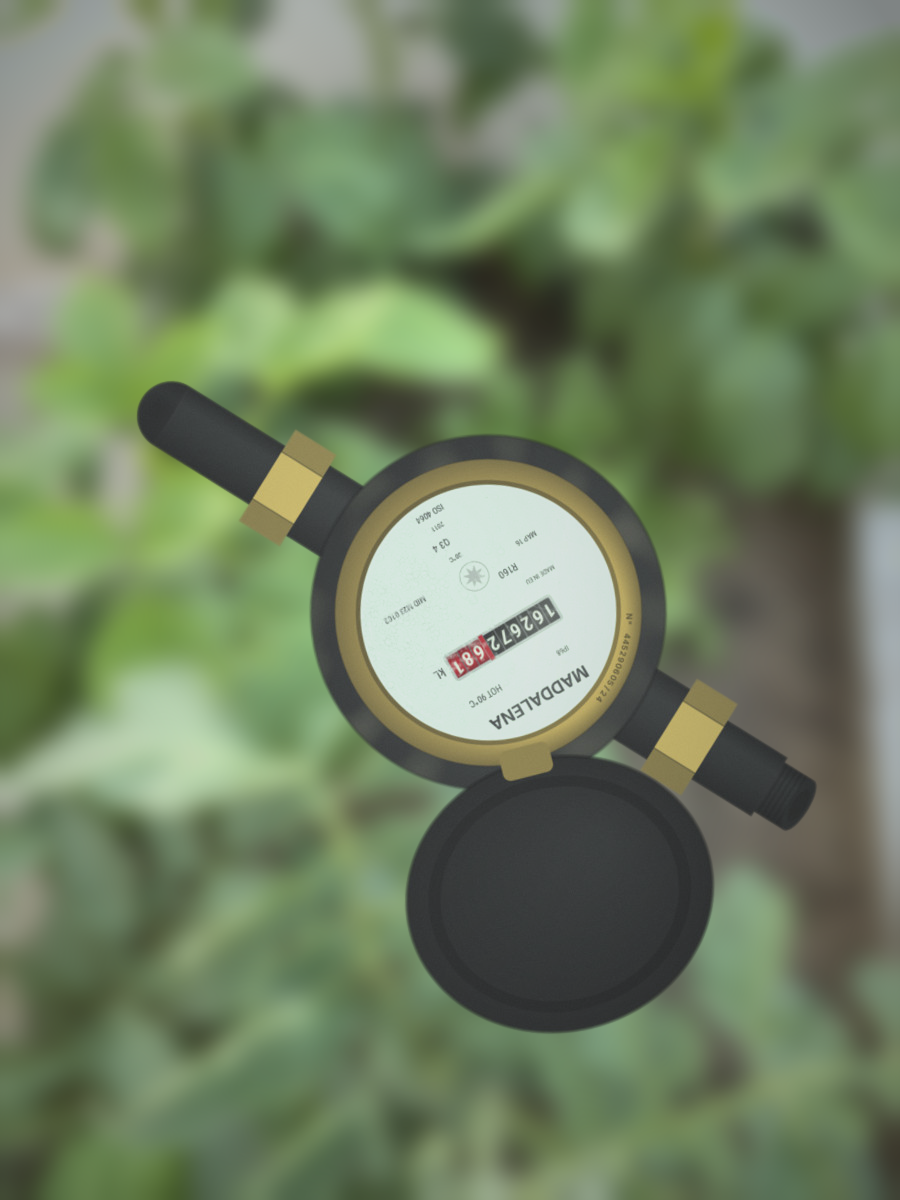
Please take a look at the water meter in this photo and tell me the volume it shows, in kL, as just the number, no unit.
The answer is 162672.681
